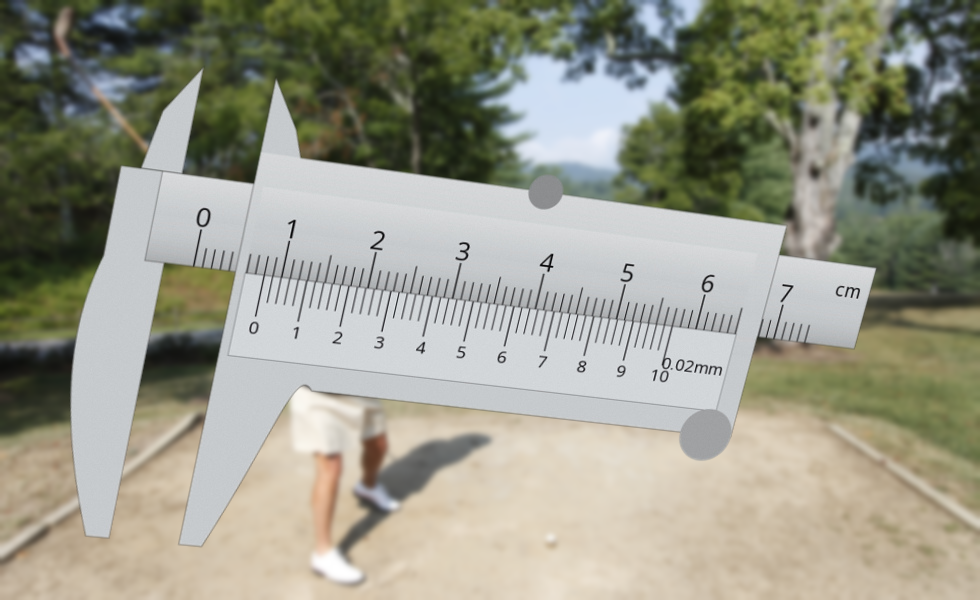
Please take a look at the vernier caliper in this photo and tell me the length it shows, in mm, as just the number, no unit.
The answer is 8.0
